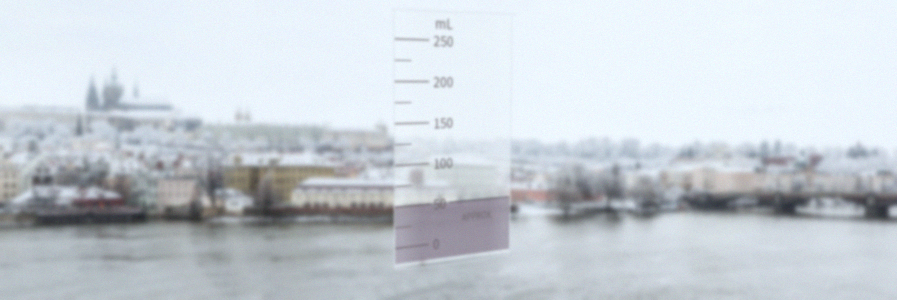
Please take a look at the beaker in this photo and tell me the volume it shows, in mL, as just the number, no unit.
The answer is 50
